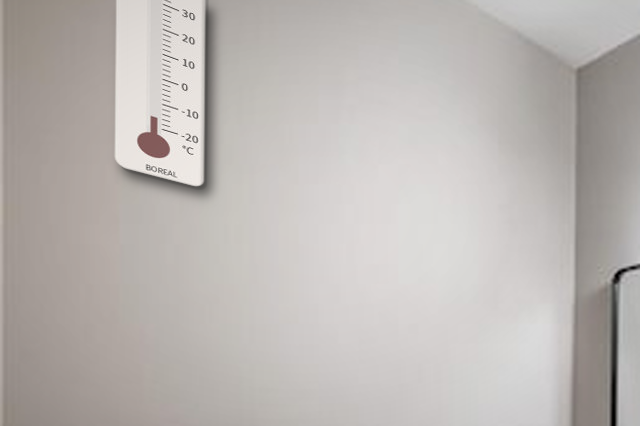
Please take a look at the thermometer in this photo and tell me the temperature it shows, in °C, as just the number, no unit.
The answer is -16
